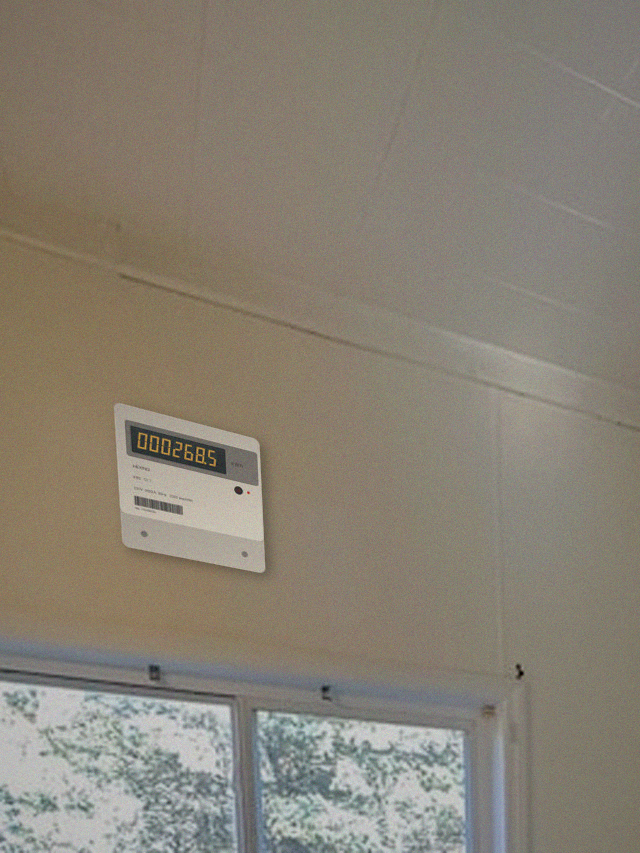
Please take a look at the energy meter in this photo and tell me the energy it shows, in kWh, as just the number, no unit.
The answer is 268.5
